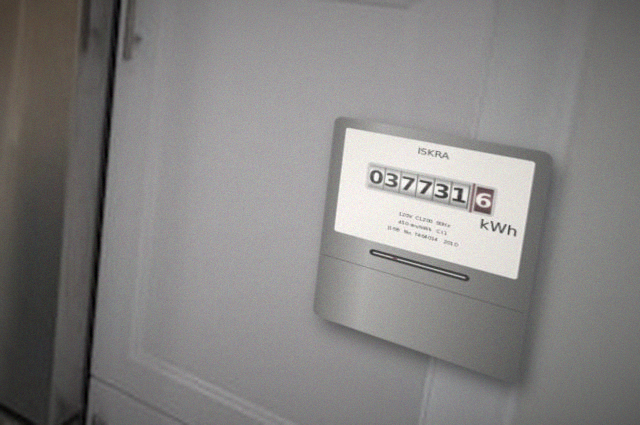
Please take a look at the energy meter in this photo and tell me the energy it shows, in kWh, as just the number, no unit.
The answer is 37731.6
